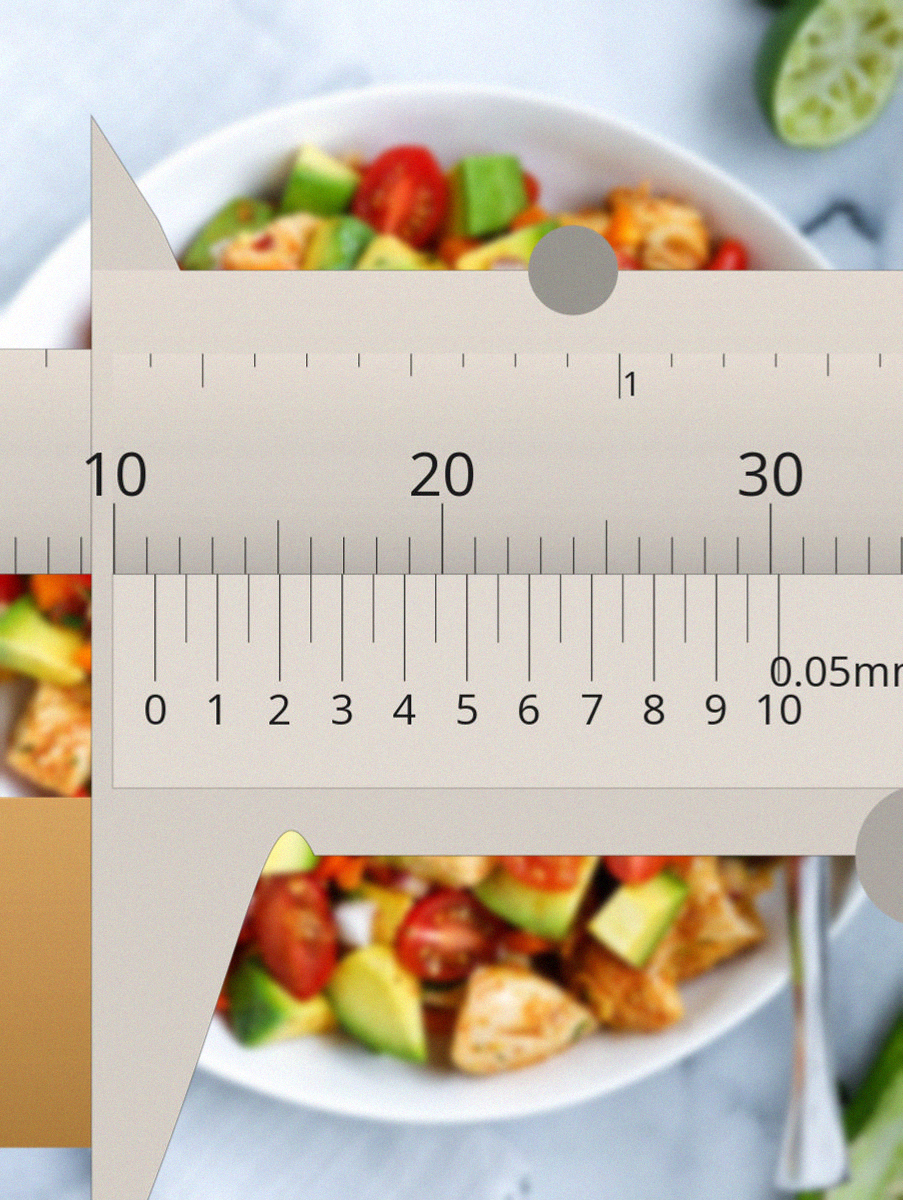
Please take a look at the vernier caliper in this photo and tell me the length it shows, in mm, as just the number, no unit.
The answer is 11.25
